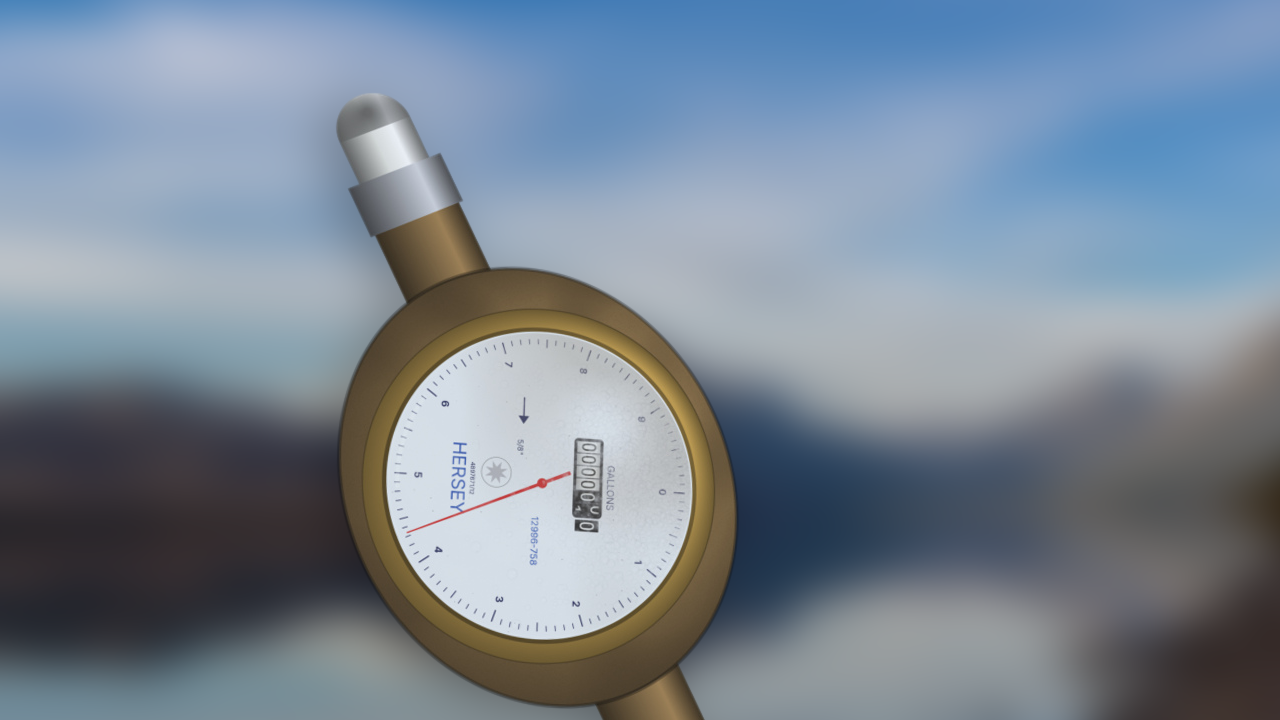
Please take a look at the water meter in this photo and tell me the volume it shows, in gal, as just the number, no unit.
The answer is 4.3
